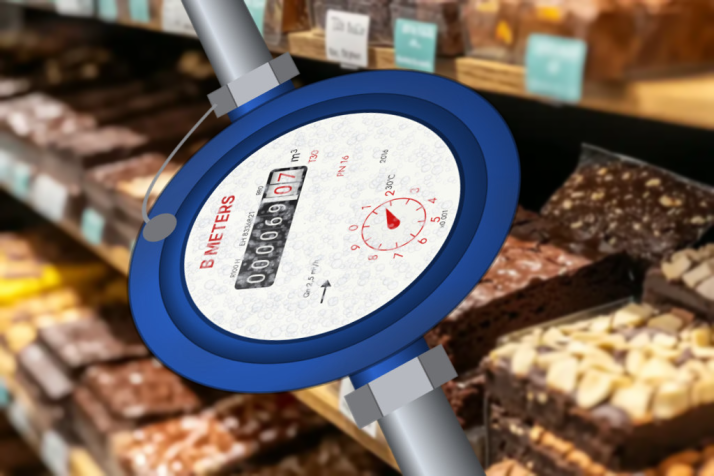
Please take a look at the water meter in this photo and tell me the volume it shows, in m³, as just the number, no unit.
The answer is 69.071
